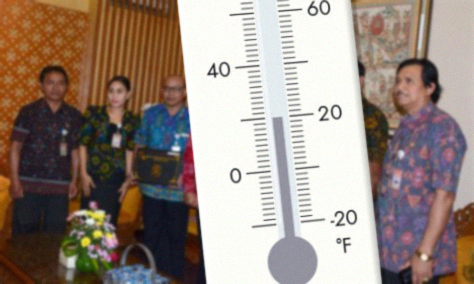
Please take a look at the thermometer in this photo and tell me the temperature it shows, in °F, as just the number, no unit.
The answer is 20
